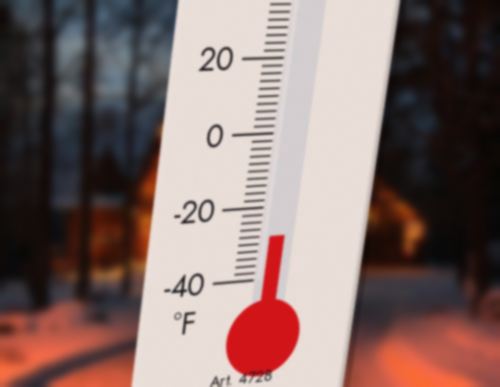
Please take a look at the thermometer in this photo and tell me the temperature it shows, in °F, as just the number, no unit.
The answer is -28
